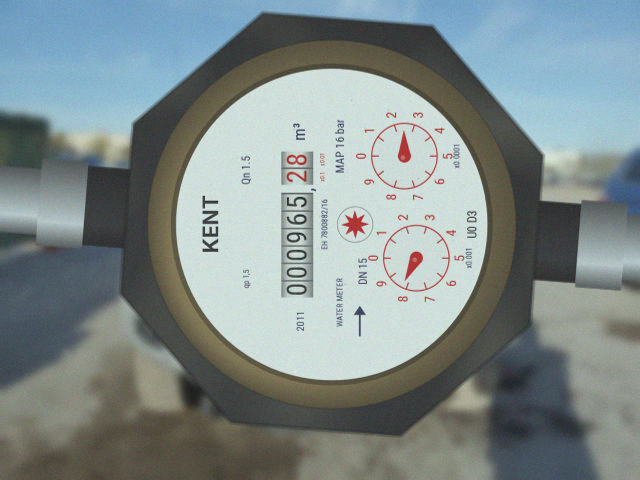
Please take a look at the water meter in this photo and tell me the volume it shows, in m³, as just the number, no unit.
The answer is 965.2882
